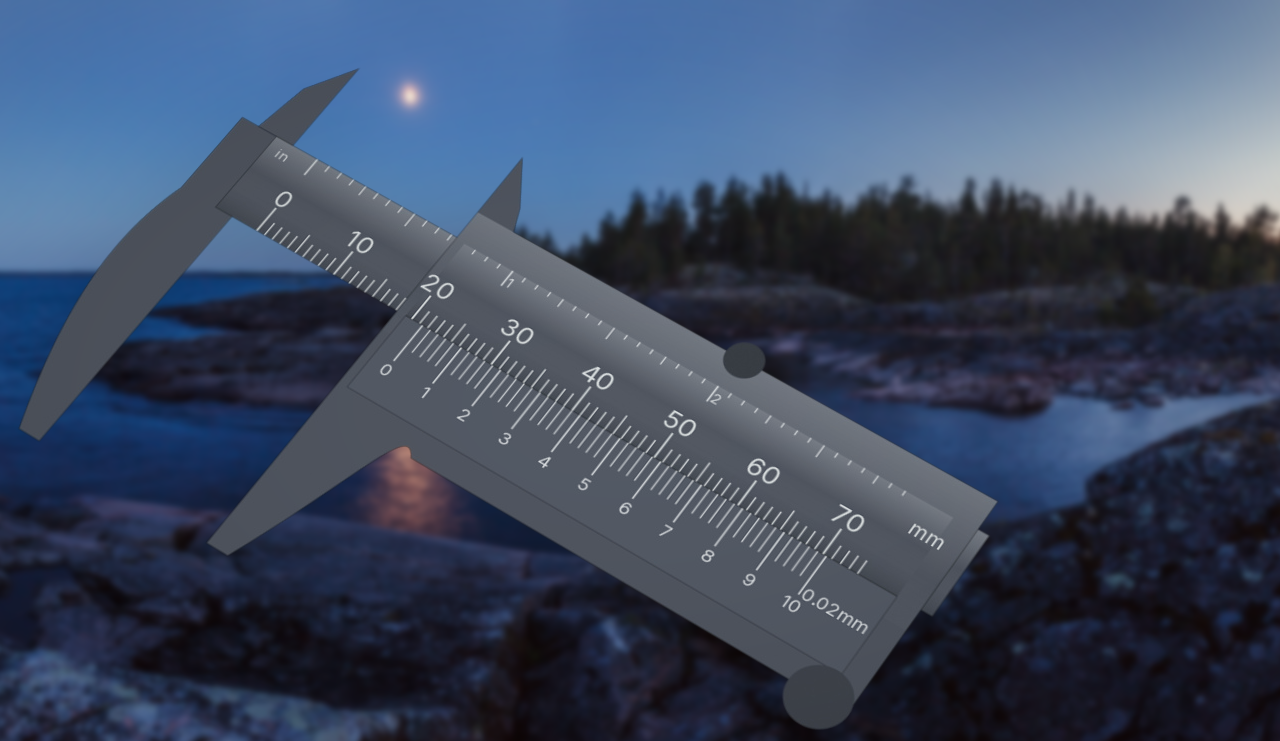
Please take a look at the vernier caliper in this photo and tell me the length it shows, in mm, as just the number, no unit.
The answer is 21.4
